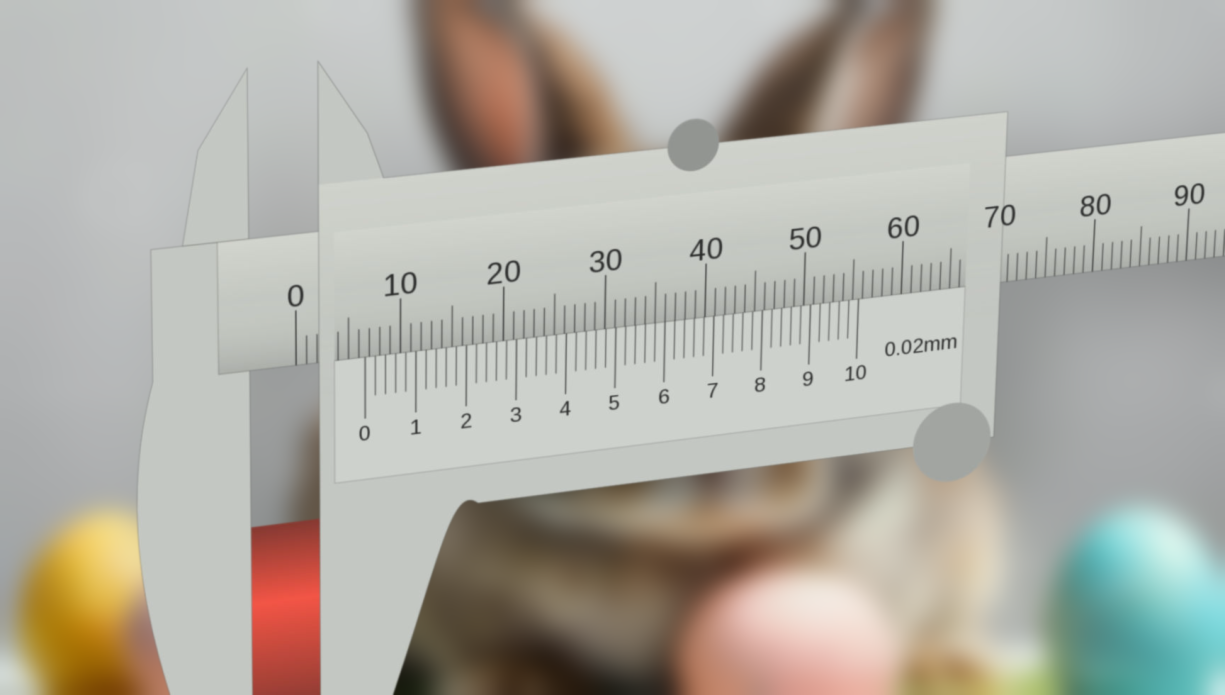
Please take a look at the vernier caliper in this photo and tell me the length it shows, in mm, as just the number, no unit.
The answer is 6.6
